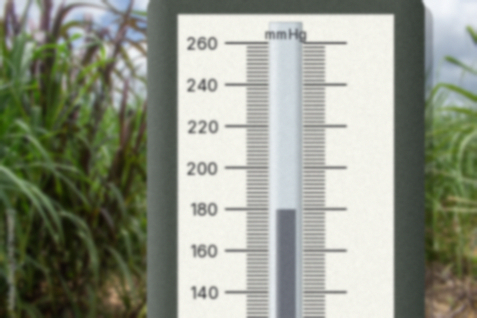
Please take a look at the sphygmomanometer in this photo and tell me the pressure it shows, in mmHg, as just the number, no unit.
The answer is 180
